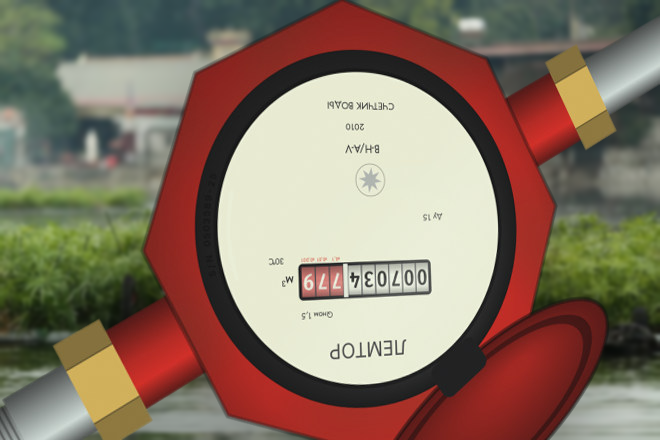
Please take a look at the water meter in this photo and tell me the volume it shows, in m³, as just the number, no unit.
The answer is 7034.779
